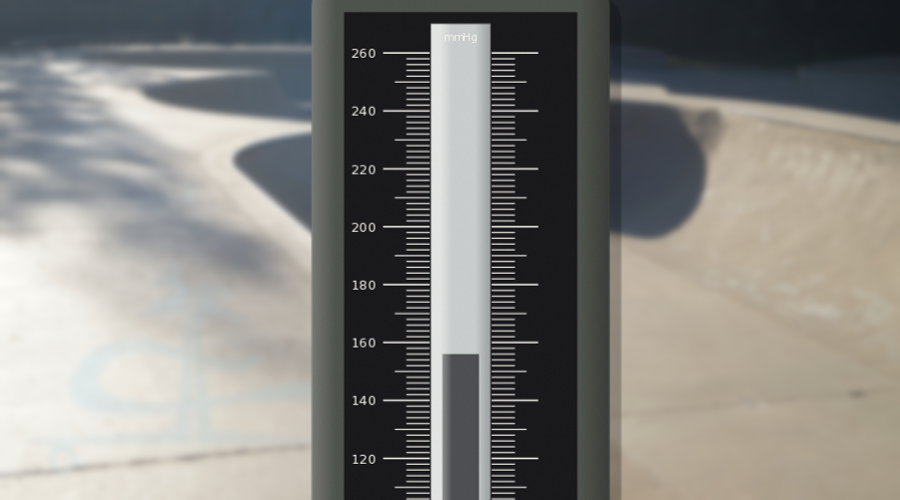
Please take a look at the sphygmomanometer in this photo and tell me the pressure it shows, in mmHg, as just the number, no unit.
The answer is 156
